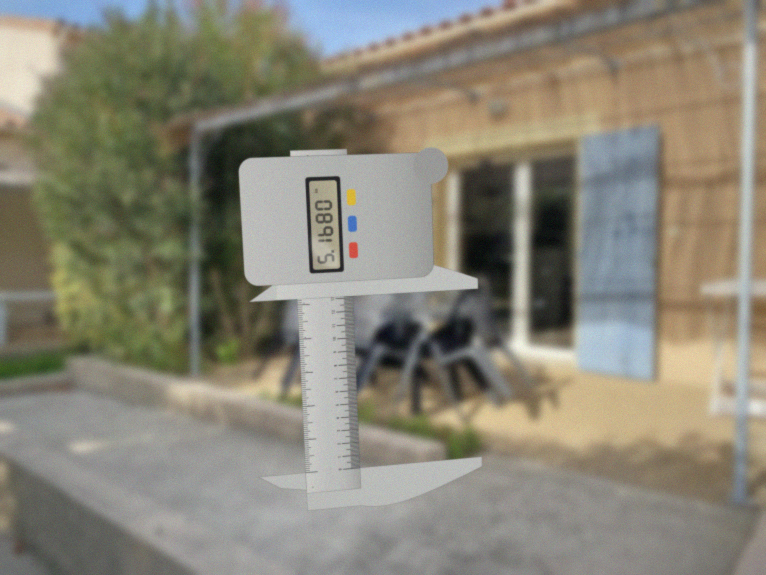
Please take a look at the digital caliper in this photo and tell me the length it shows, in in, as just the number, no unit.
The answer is 5.1680
